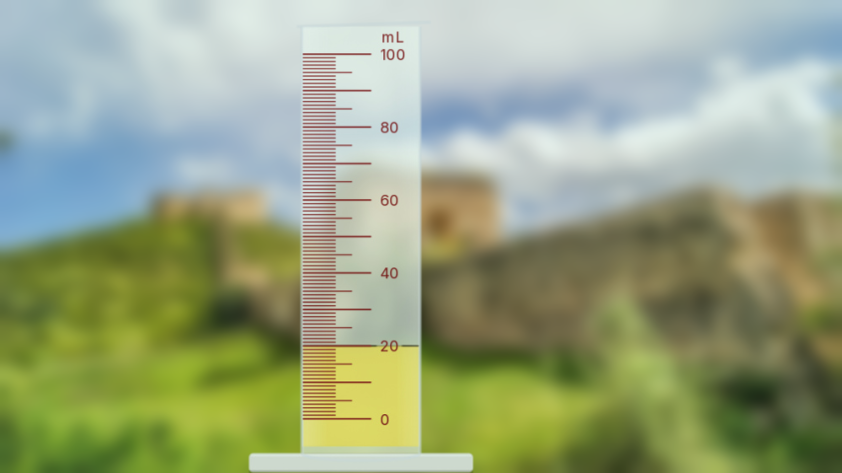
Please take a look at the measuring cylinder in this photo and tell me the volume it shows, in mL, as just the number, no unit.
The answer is 20
